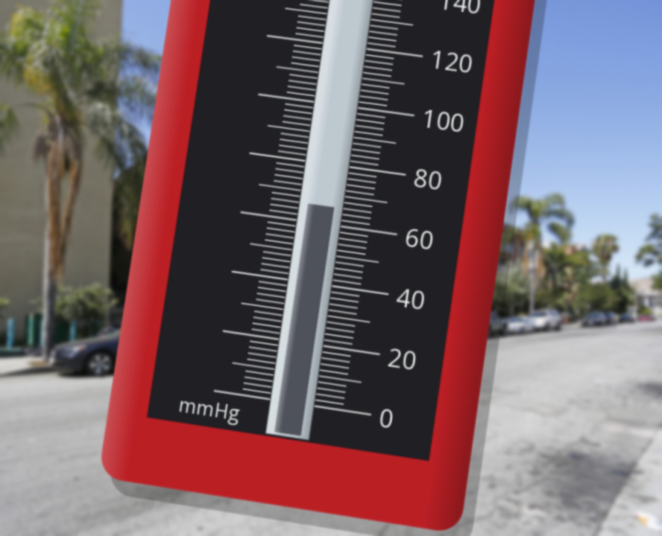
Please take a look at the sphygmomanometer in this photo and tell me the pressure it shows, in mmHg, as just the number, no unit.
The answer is 66
